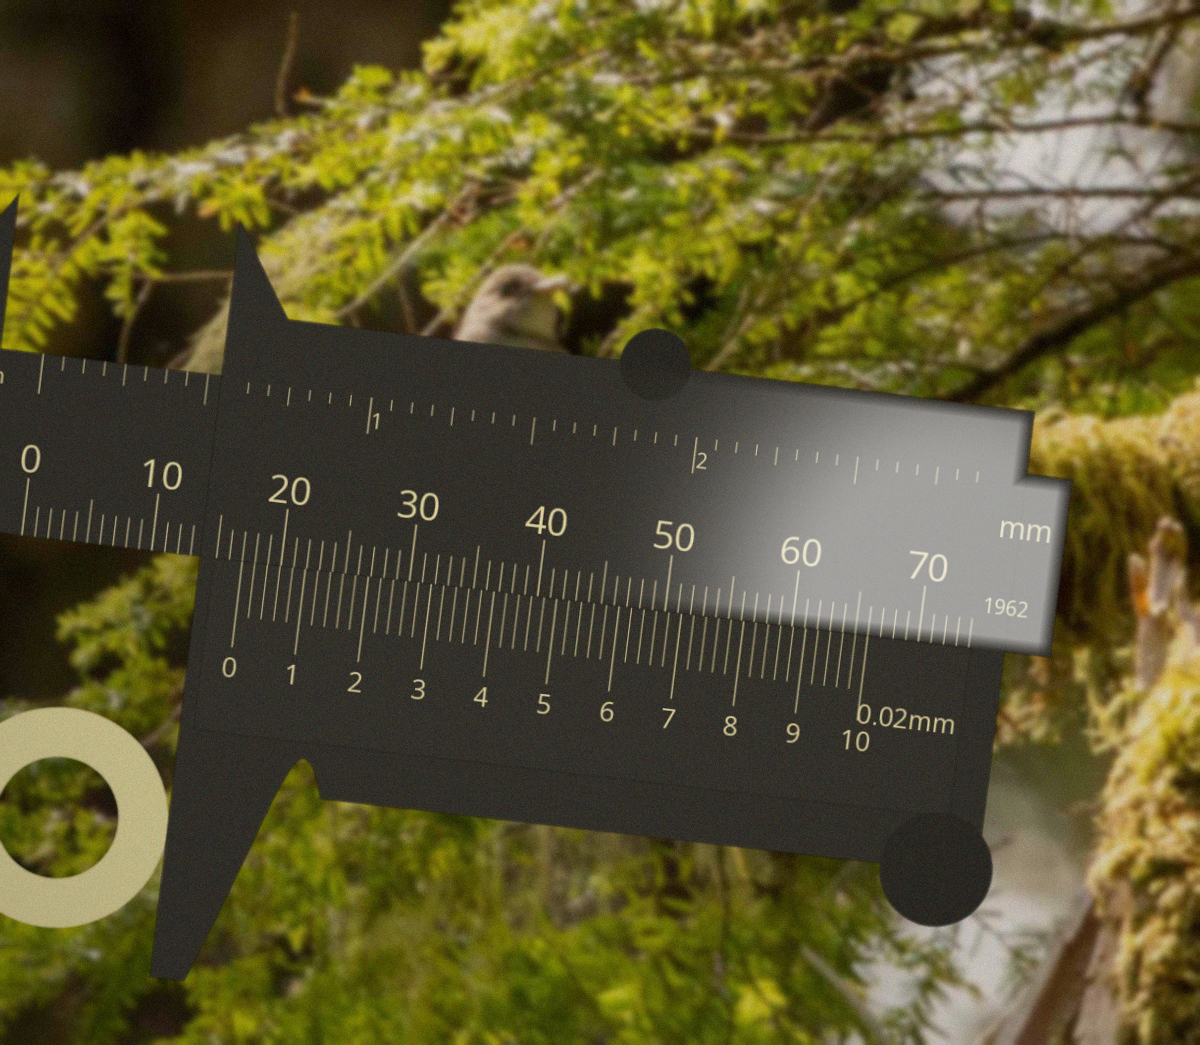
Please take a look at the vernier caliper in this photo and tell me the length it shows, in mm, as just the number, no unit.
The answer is 17.0
